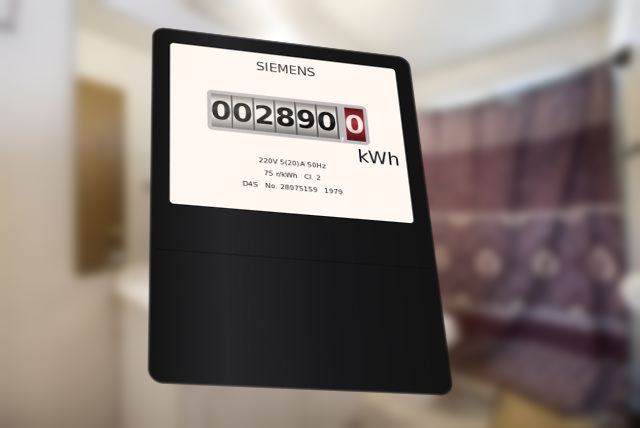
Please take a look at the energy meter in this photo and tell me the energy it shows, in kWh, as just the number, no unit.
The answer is 2890.0
